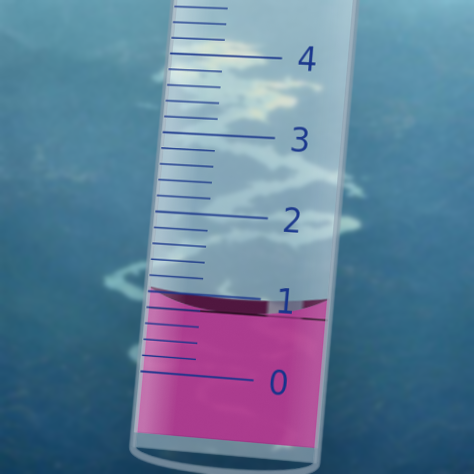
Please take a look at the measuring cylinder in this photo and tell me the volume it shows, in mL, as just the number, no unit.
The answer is 0.8
